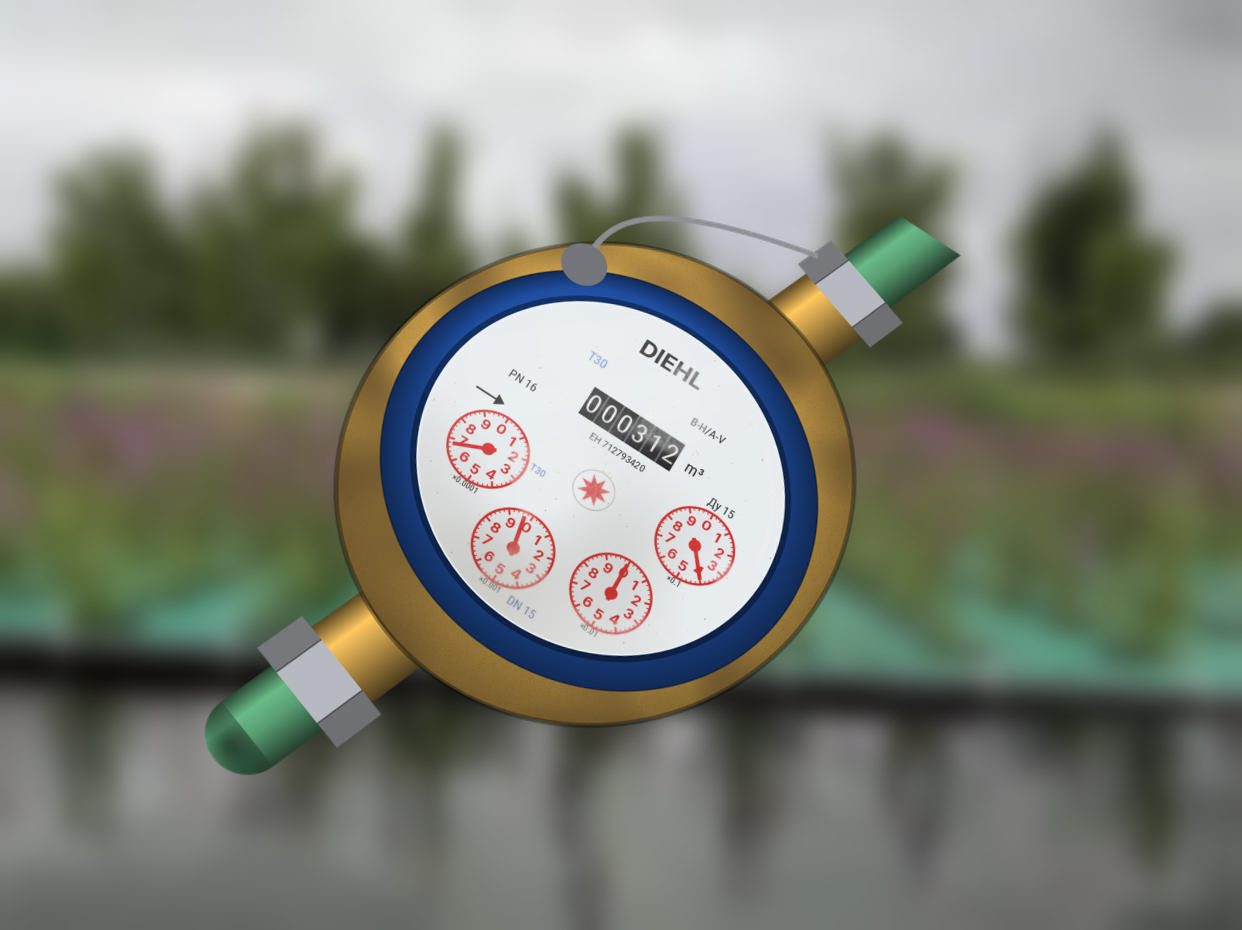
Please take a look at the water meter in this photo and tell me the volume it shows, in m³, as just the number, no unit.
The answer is 312.3996
